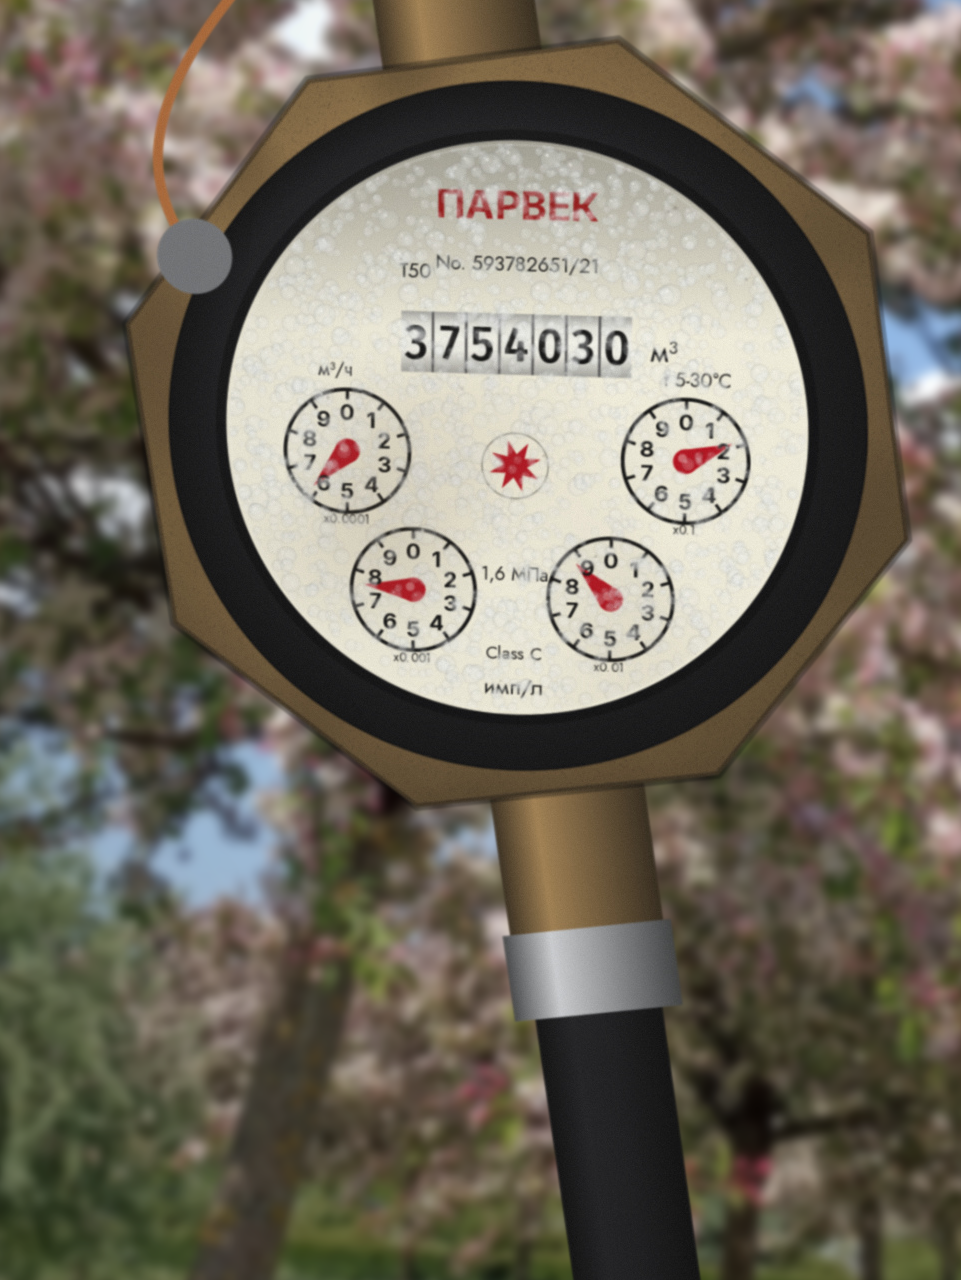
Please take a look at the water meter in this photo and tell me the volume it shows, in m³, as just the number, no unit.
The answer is 3754030.1876
